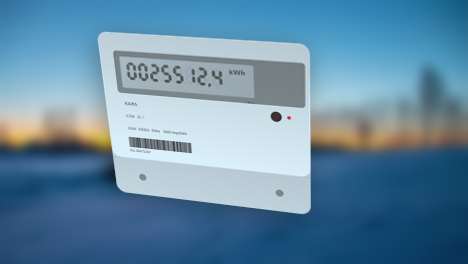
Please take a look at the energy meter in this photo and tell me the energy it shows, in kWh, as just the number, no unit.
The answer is 25512.4
